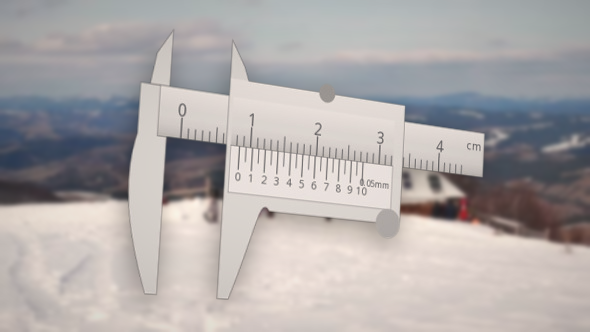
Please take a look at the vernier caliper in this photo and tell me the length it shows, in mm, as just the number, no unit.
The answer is 8.4
